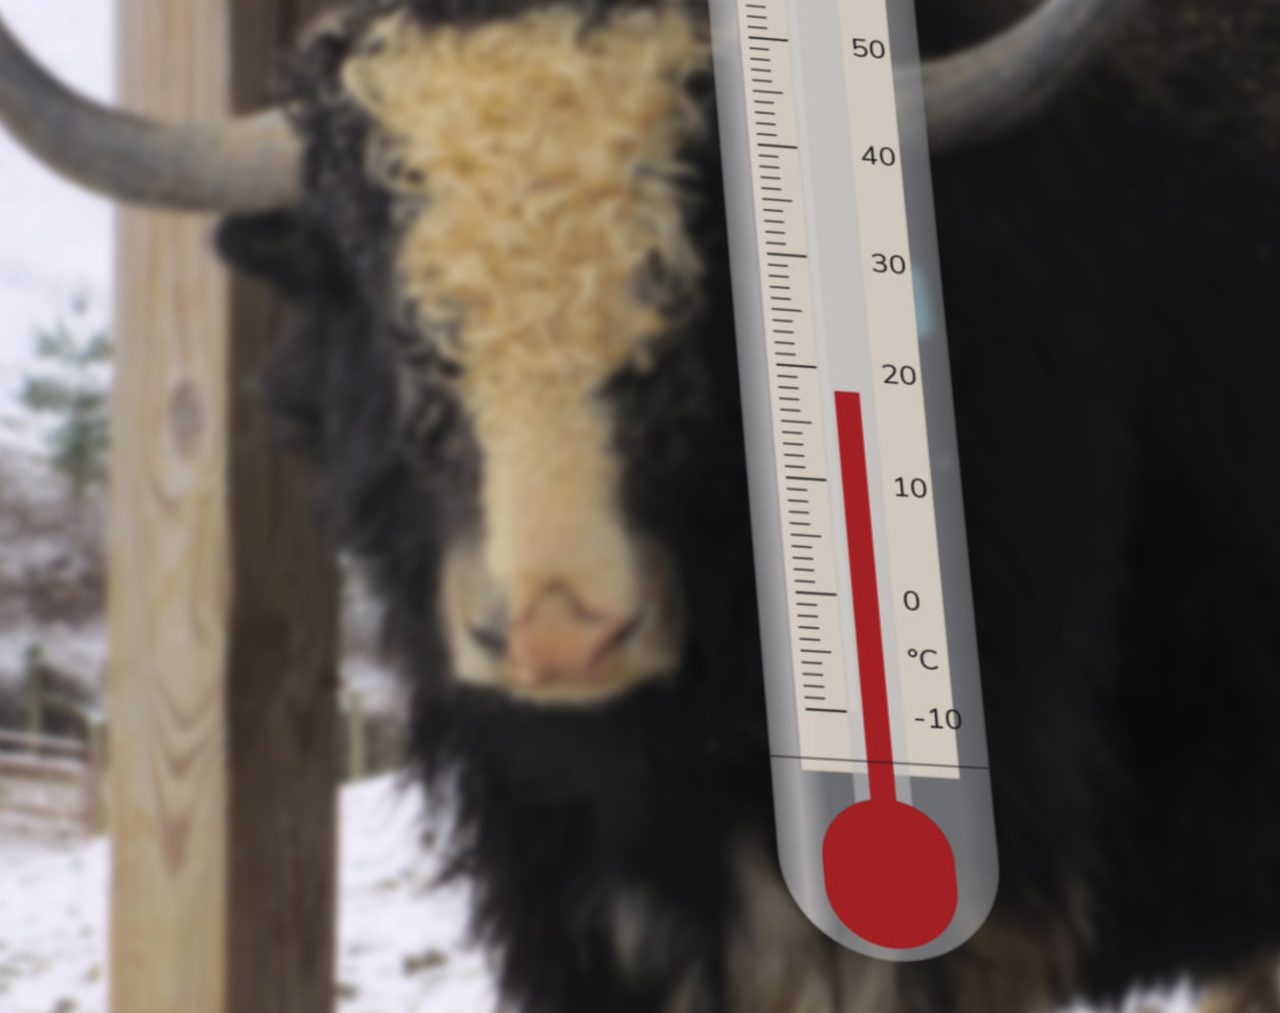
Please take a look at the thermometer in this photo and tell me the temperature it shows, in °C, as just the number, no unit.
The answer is 18
